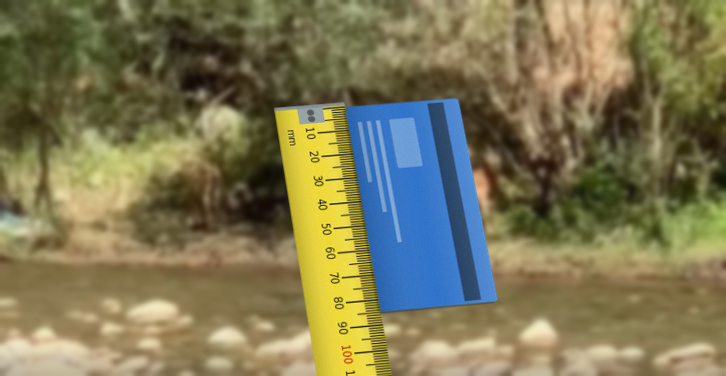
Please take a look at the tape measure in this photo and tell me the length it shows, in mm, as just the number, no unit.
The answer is 85
